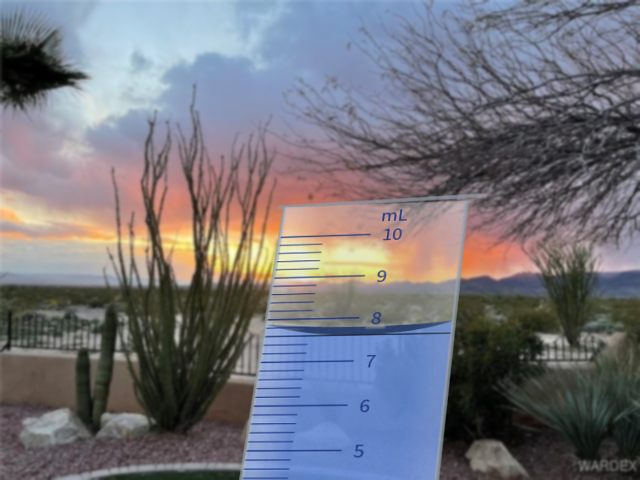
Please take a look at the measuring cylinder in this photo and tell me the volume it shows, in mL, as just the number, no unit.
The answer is 7.6
